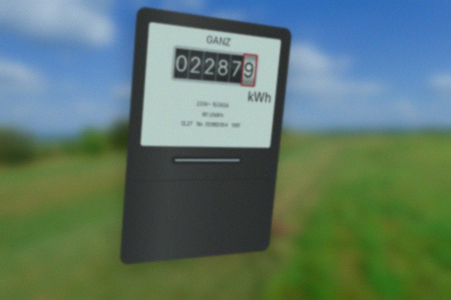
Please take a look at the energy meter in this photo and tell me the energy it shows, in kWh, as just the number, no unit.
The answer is 2287.9
